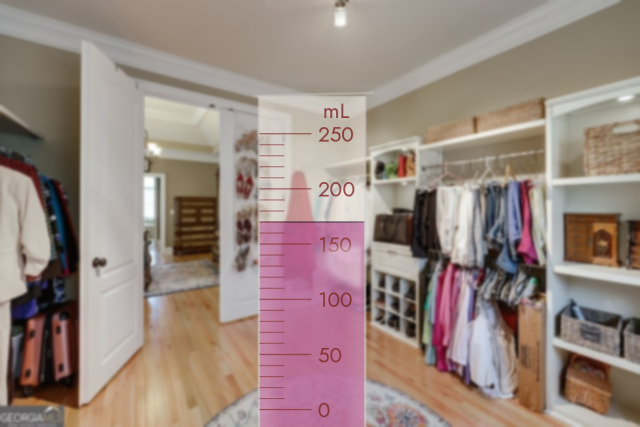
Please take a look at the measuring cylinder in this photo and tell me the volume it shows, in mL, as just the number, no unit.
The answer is 170
